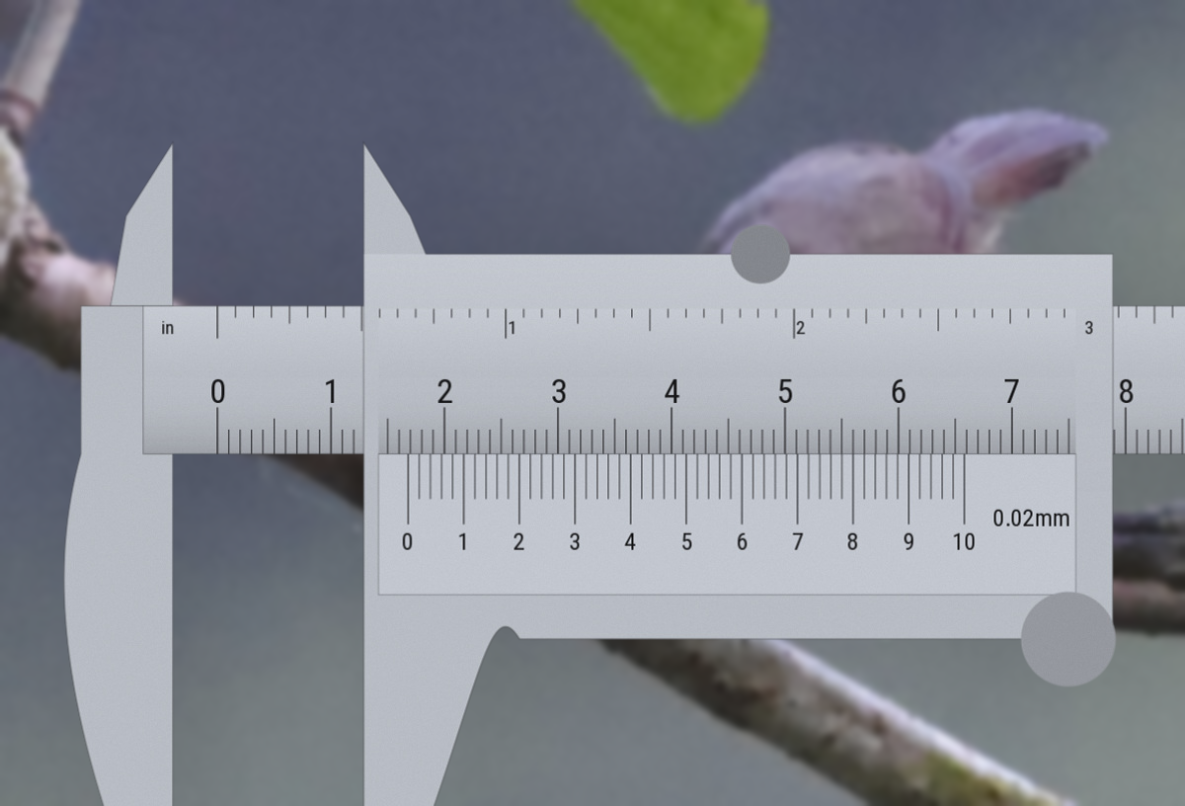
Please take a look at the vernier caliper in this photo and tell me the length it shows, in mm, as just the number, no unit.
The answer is 16.8
